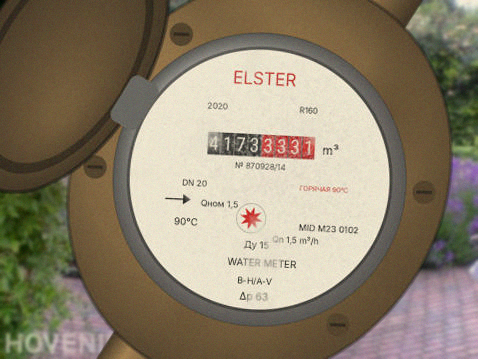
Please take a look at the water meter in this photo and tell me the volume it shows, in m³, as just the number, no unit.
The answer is 4173.3331
